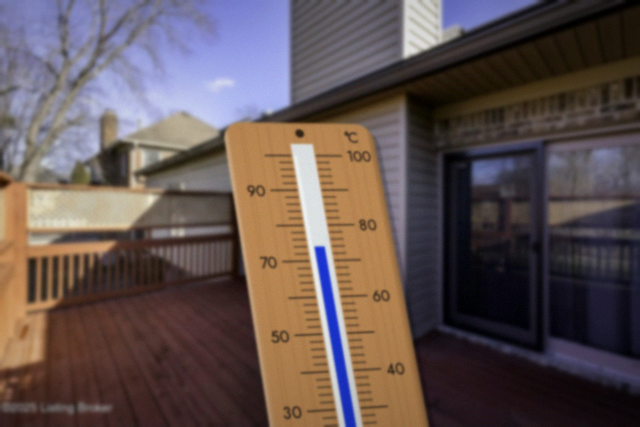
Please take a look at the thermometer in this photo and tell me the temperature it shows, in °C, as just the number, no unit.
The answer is 74
